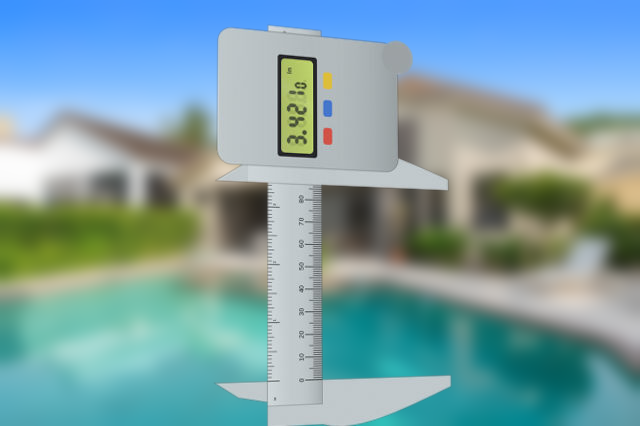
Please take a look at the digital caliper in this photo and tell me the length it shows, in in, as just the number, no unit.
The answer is 3.4210
